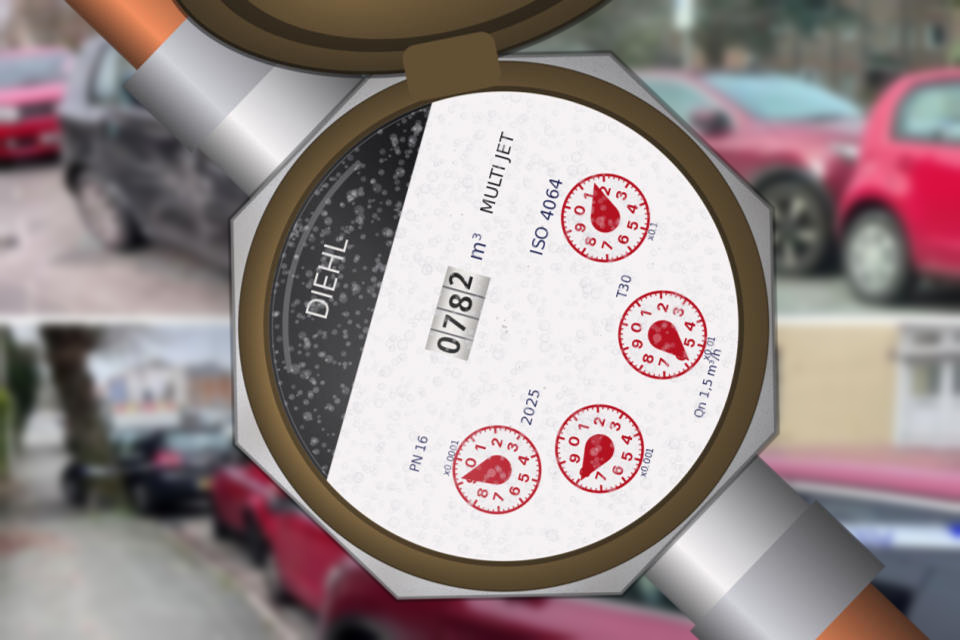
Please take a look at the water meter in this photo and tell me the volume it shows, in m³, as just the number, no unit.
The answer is 782.1579
